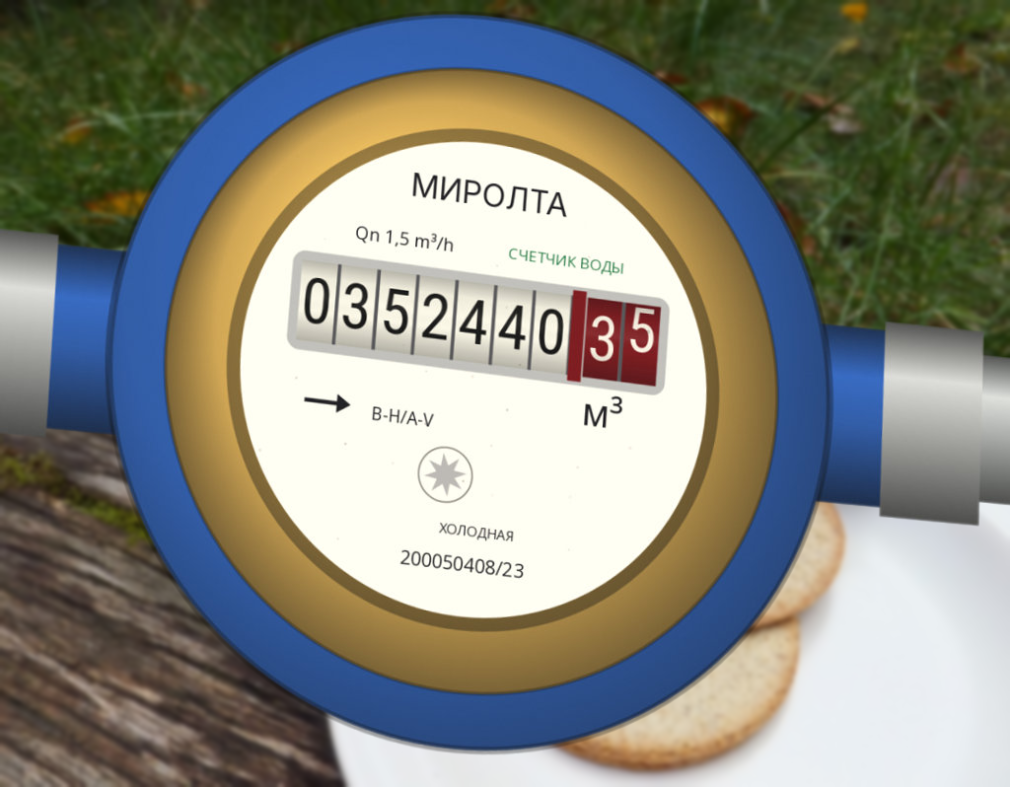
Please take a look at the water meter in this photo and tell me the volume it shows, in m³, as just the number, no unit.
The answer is 352440.35
